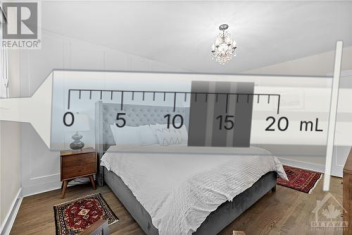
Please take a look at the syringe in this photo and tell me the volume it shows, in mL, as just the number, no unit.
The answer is 11.5
